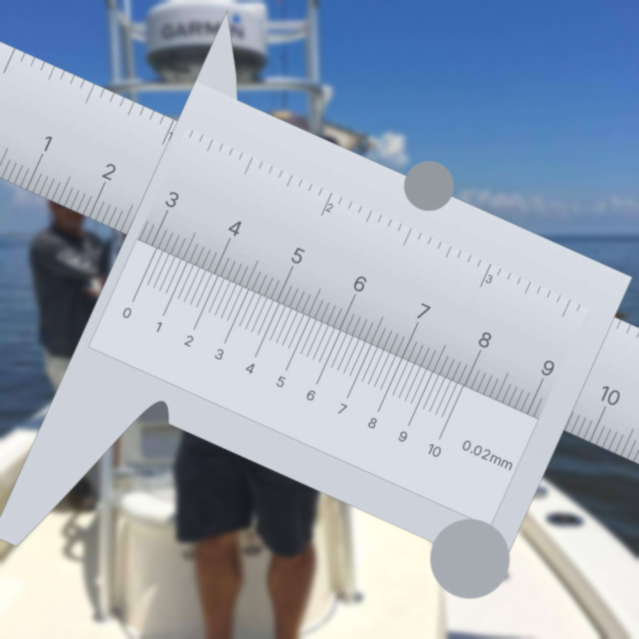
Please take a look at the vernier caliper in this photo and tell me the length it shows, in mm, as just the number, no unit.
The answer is 30.8
